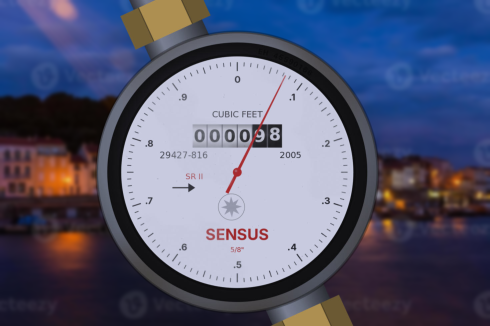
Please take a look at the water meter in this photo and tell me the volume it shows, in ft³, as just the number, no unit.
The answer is 98.07
